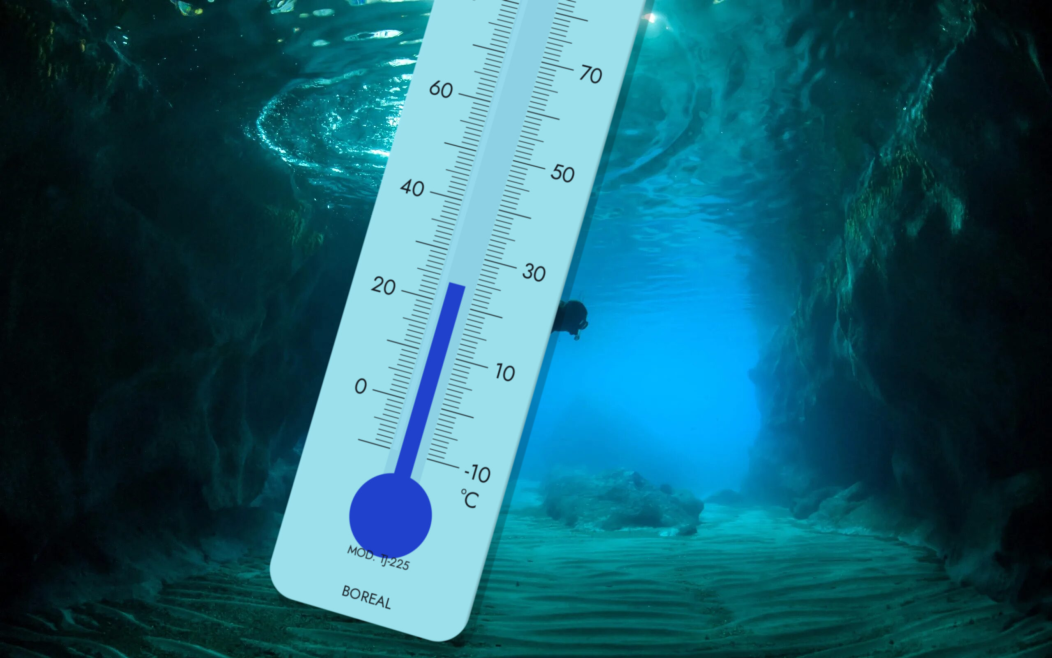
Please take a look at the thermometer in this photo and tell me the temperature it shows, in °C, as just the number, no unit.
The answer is 24
